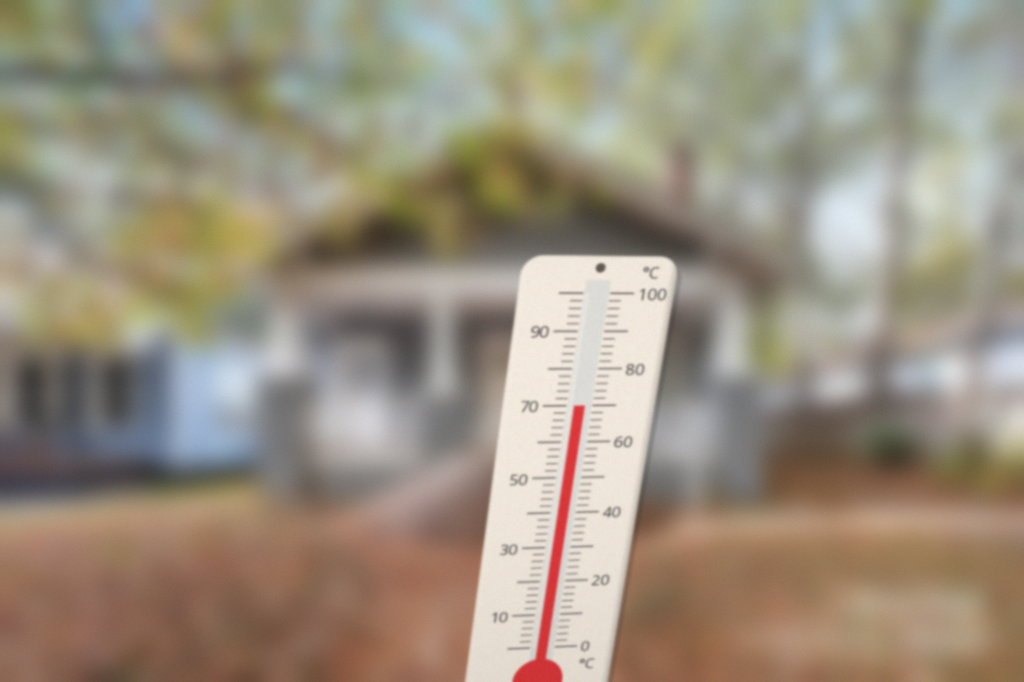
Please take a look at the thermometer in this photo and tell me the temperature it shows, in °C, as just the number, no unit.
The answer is 70
